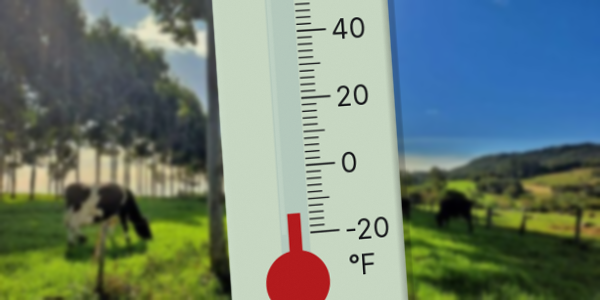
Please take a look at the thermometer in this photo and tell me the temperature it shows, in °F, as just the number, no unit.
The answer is -14
